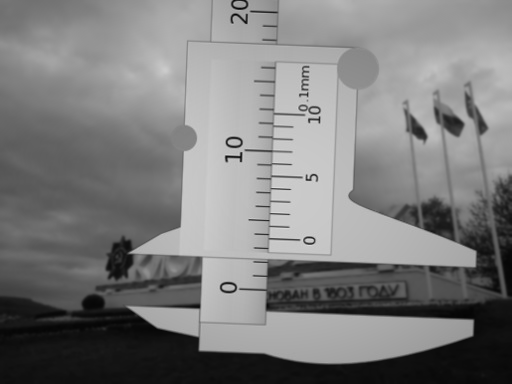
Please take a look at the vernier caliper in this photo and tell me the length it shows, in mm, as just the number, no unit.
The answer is 3.7
